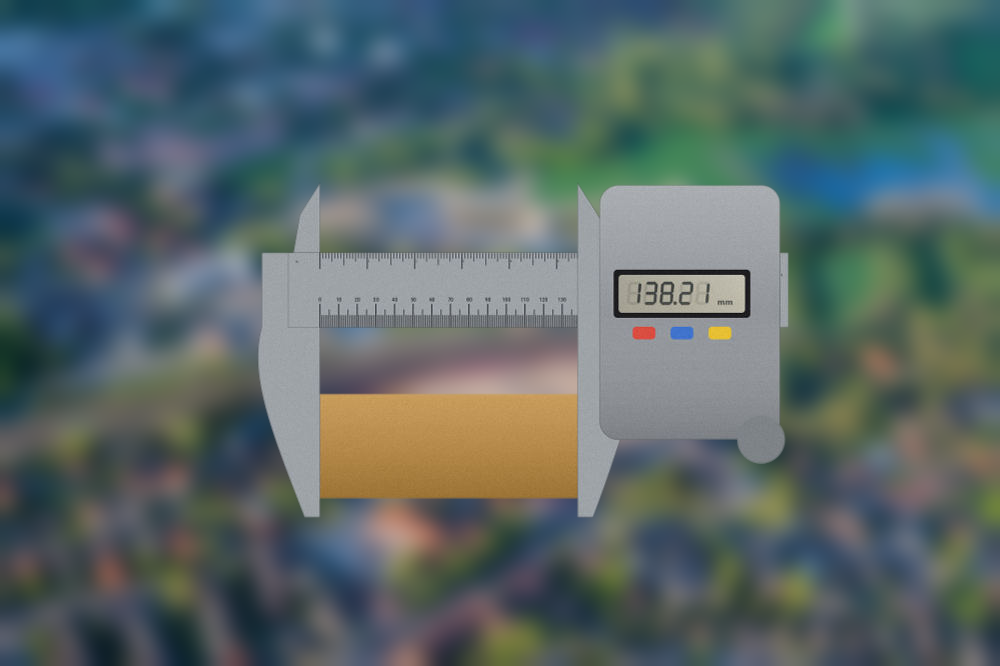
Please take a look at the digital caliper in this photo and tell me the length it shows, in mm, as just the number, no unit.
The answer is 138.21
